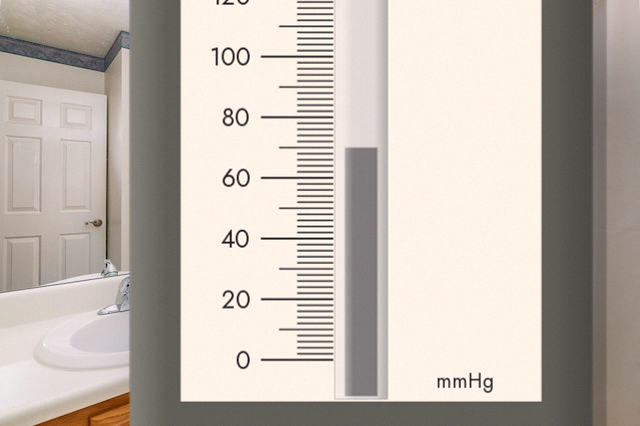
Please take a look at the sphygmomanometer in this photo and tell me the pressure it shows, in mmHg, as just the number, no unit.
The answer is 70
